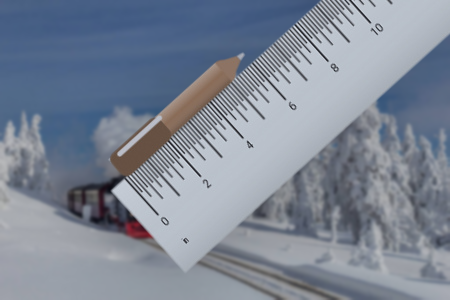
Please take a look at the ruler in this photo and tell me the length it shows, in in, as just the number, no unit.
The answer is 6
